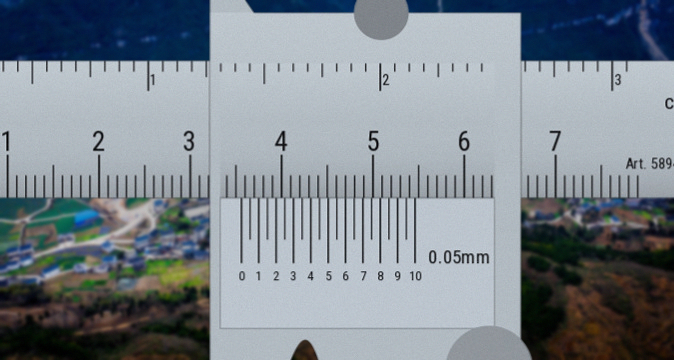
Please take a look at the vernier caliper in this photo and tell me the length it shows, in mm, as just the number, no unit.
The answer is 35.6
